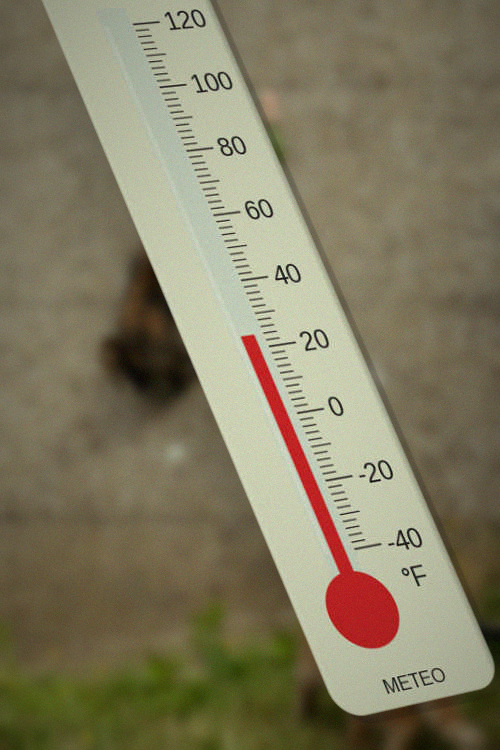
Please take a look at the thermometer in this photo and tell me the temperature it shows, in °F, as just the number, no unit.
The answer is 24
